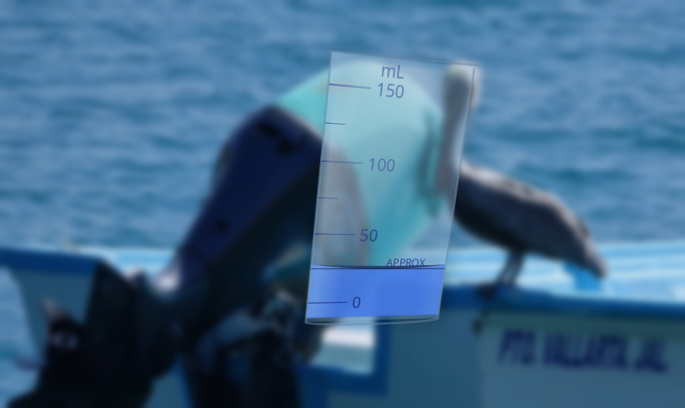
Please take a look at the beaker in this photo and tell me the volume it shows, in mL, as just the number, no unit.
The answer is 25
